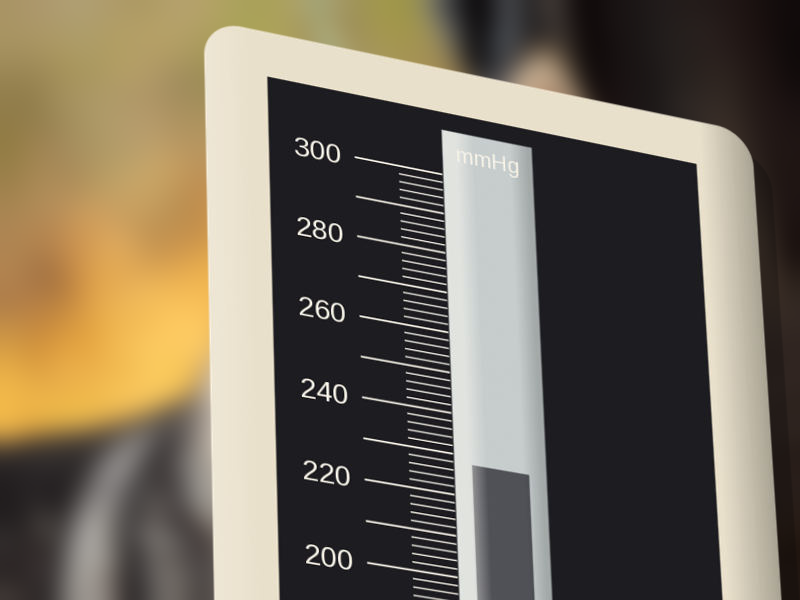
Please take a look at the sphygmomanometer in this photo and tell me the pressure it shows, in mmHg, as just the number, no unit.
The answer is 228
